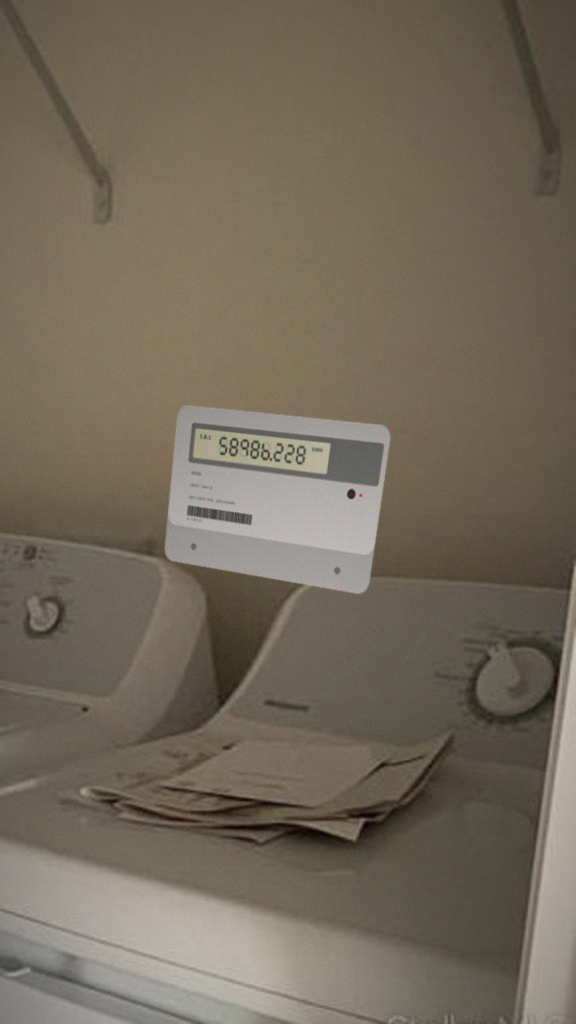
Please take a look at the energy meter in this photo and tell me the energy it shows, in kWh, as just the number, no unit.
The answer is 58986.228
